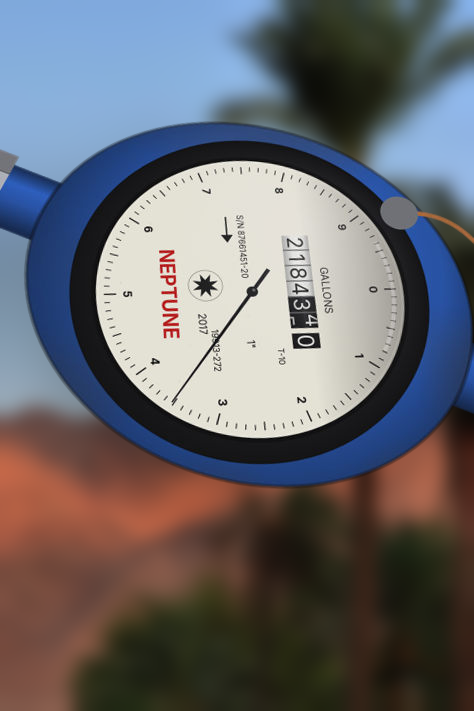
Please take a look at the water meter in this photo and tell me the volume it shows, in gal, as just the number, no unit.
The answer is 2184343.5
